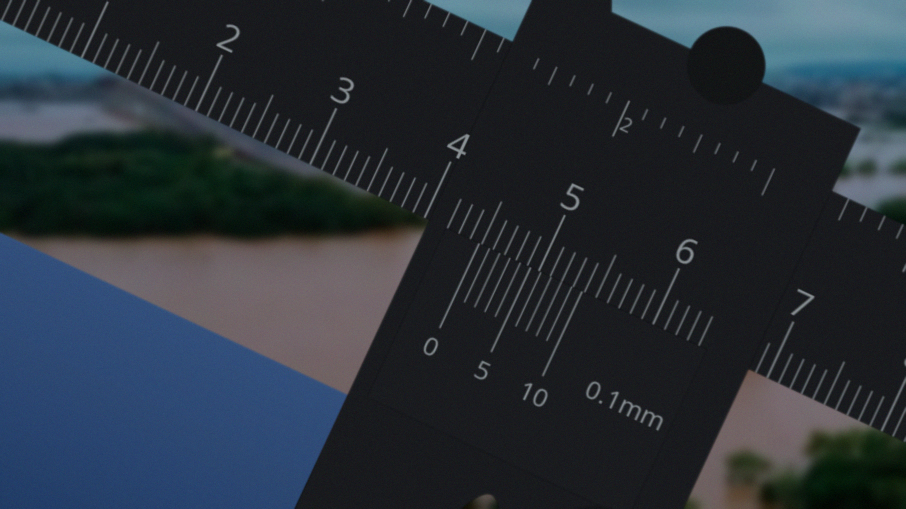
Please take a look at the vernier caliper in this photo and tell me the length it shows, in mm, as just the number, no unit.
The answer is 44.8
